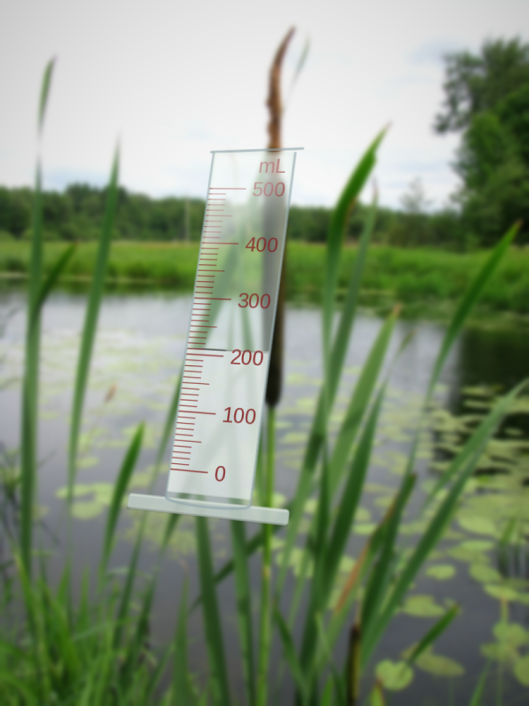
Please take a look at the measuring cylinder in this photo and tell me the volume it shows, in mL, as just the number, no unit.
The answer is 210
